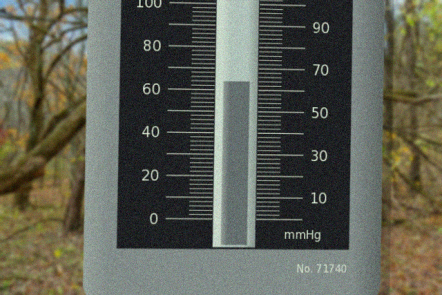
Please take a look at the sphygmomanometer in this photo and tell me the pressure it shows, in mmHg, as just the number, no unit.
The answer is 64
